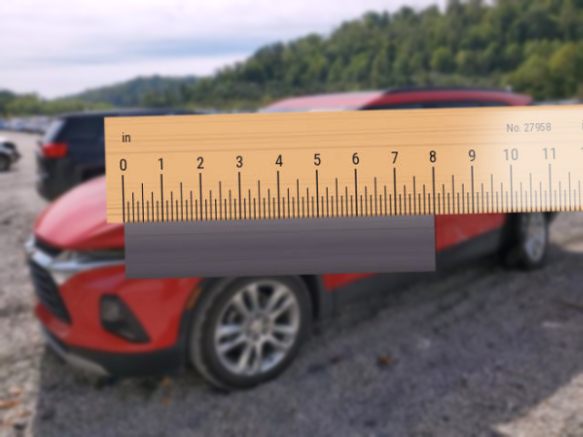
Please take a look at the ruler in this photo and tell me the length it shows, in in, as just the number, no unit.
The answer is 8
